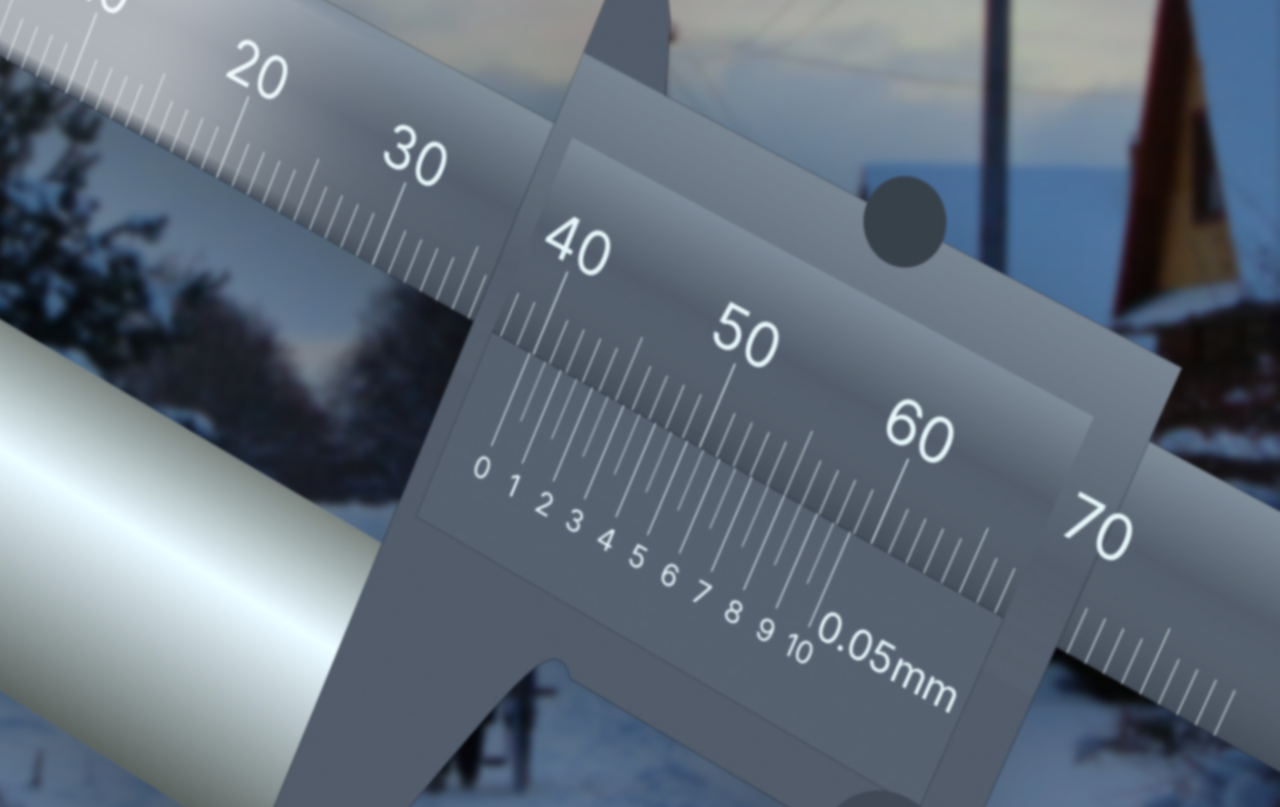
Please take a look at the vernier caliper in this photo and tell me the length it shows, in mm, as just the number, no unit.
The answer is 39.8
